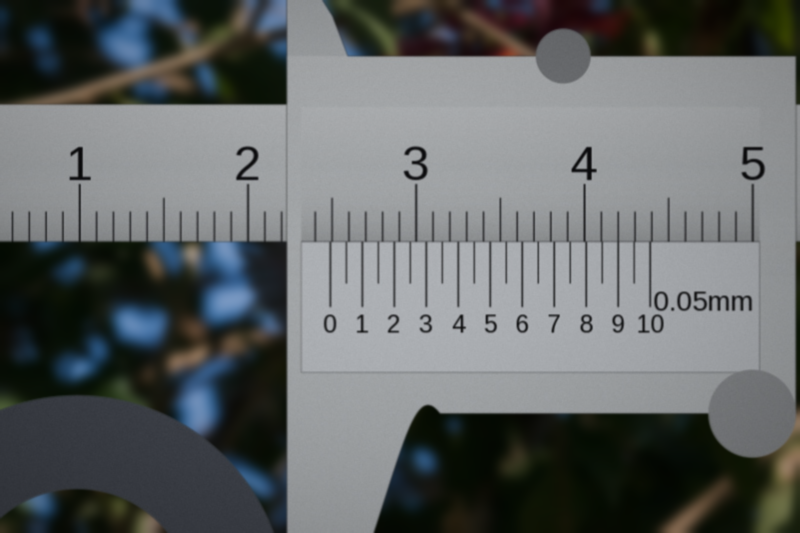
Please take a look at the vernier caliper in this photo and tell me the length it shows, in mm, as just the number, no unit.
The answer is 24.9
